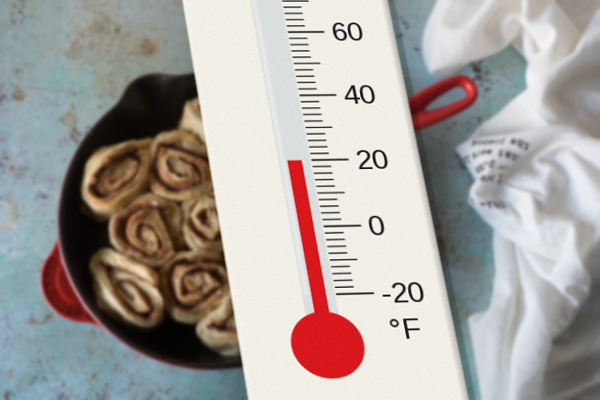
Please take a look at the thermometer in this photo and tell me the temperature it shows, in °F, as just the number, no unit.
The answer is 20
